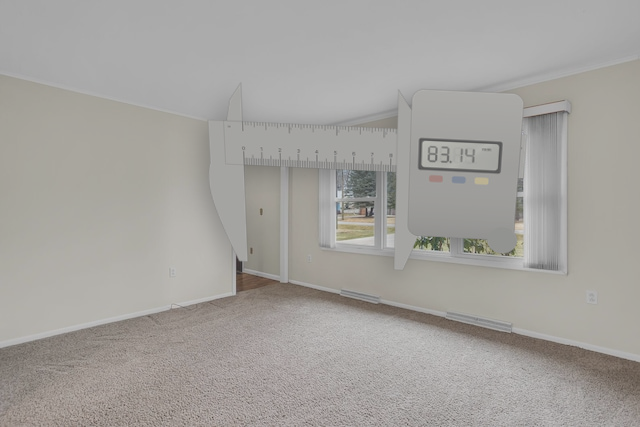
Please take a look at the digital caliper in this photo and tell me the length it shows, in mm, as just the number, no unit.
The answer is 83.14
